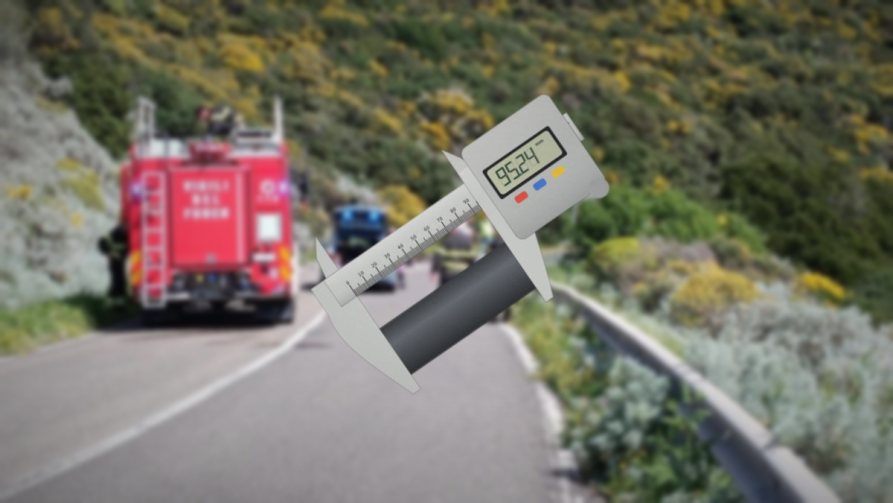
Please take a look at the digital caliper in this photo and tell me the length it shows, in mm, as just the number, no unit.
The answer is 95.24
